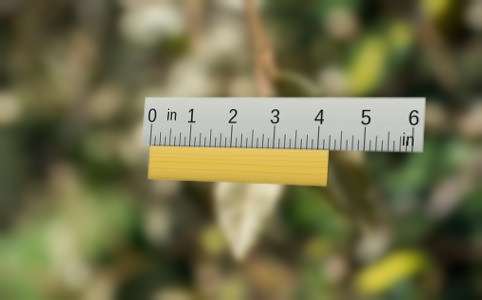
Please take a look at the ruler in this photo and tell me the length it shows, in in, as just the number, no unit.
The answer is 4.25
